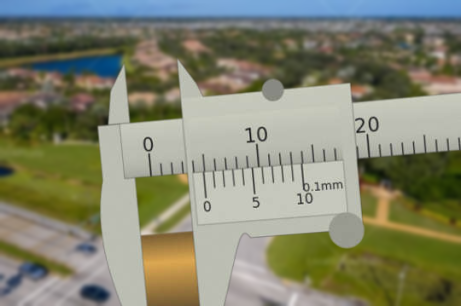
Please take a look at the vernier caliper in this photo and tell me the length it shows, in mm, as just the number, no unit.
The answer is 4.9
